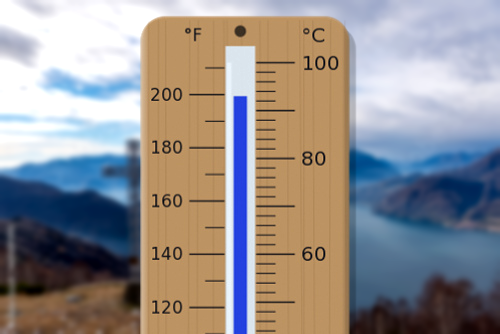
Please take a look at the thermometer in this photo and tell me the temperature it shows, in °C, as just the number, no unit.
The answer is 93
